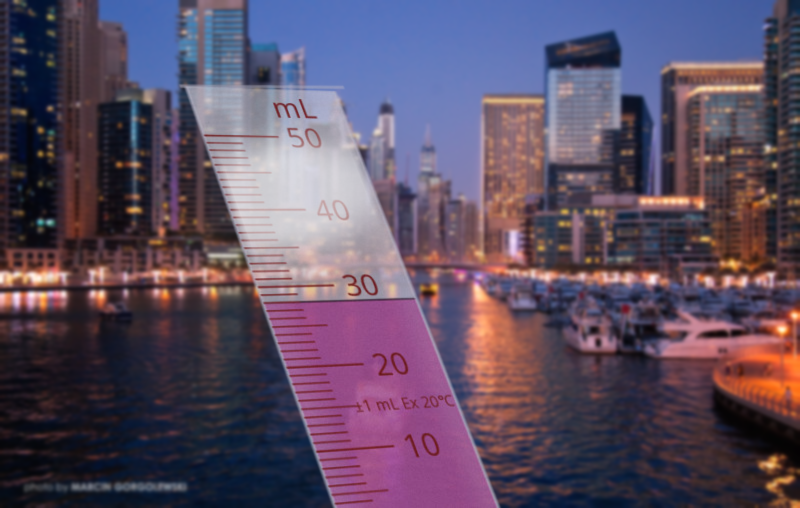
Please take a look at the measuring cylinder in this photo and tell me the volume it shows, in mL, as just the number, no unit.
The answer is 28
